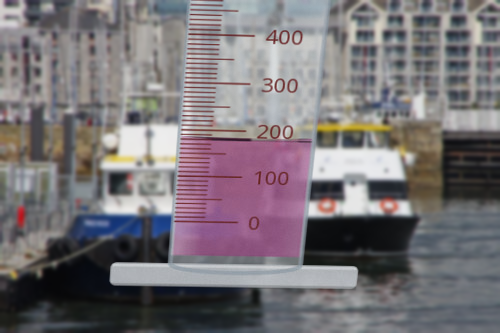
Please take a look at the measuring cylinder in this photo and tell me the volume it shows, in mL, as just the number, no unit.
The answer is 180
